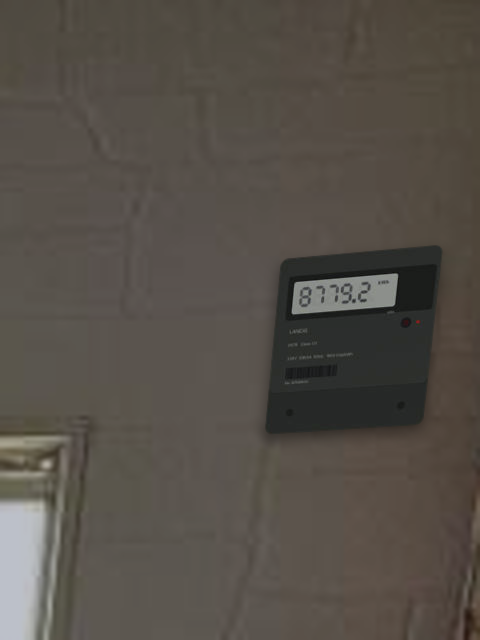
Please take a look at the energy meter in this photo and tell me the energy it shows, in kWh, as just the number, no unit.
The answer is 8779.2
